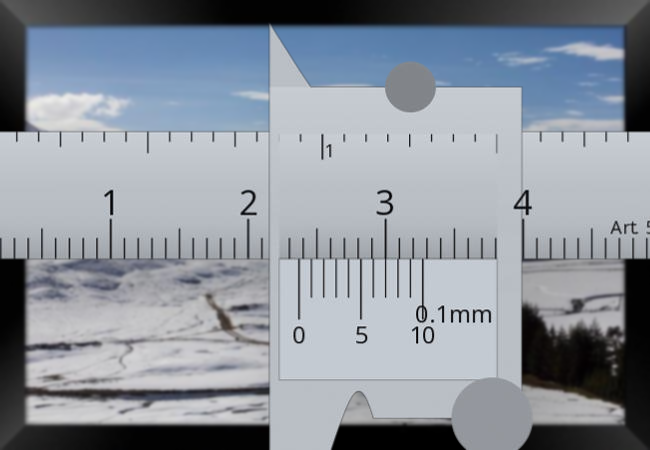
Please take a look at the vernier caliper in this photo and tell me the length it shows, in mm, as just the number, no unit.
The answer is 23.7
